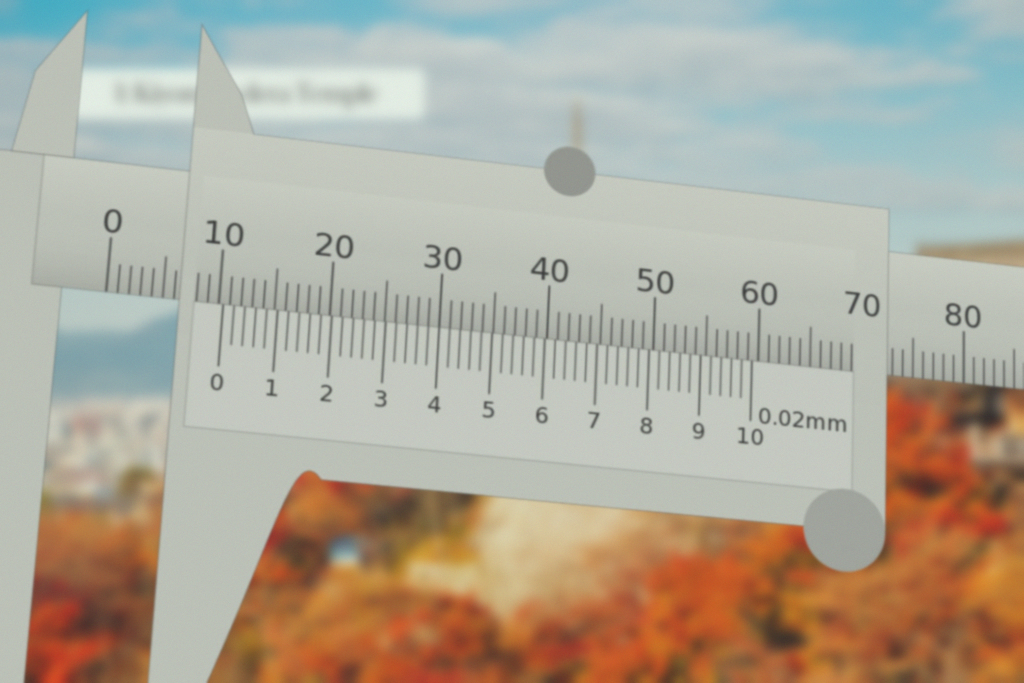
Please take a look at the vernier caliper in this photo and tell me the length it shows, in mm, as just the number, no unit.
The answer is 10.4
